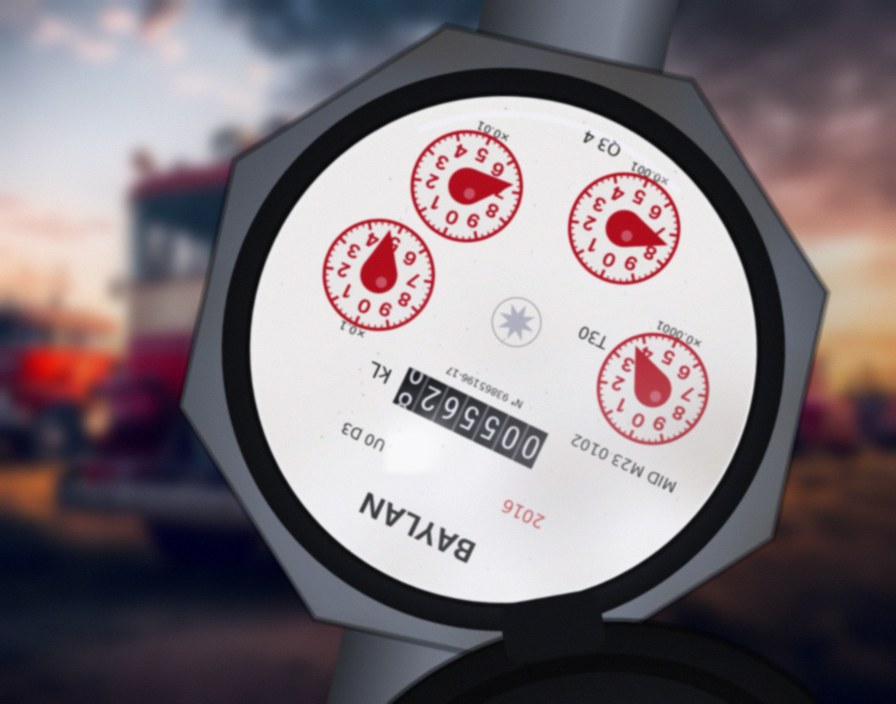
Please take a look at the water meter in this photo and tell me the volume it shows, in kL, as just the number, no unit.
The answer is 55628.4673
